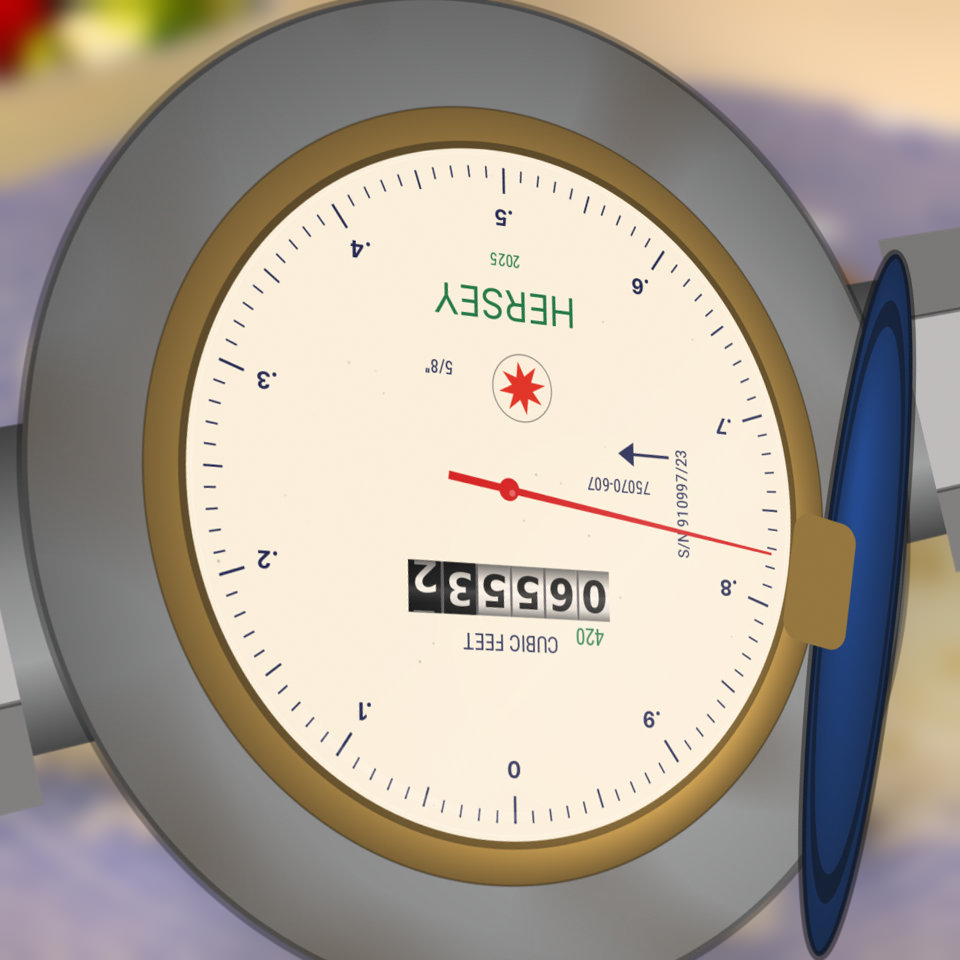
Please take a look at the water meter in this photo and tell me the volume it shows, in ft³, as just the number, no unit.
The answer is 65531.77
